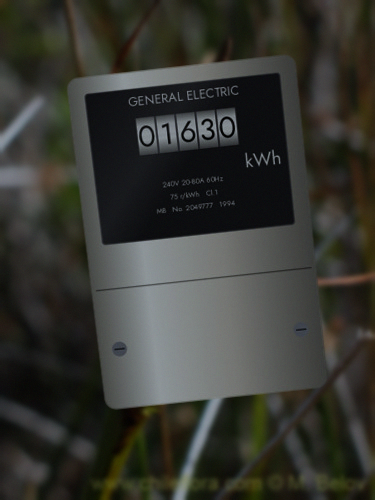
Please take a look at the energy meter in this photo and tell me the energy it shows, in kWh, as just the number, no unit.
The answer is 1630
